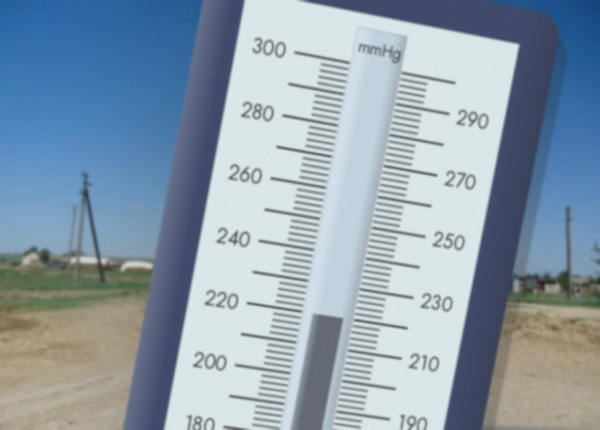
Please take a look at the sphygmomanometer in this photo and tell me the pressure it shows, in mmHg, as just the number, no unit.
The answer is 220
